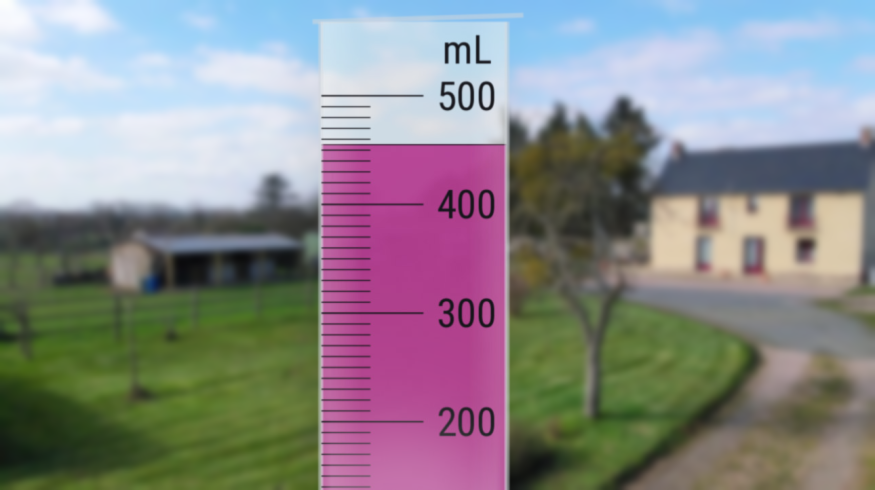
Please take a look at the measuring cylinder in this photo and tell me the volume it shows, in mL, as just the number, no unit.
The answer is 455
